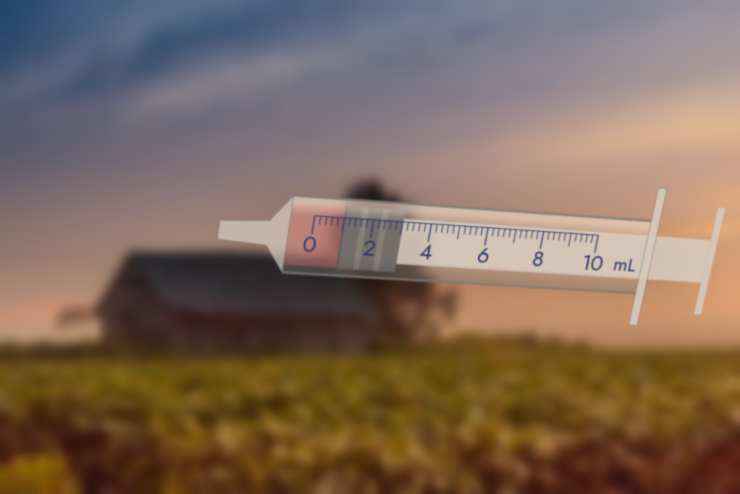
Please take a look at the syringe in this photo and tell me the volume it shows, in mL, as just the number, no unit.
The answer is 1
